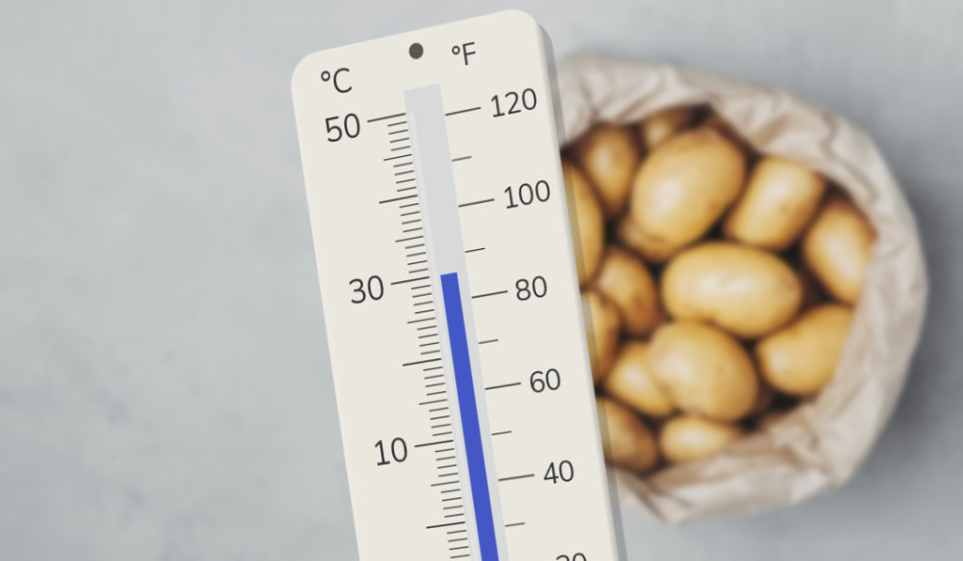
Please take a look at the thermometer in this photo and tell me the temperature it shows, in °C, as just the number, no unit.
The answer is 30
